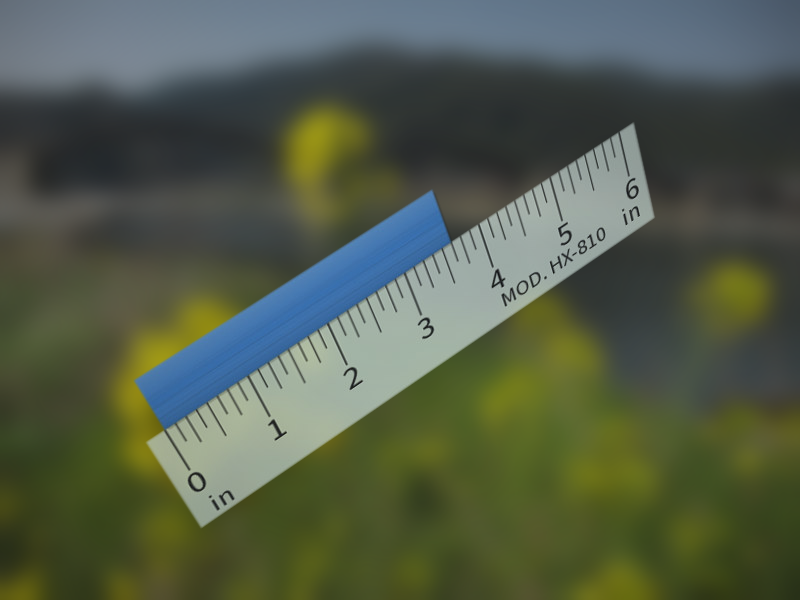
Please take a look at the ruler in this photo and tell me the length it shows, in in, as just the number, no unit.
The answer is 3.625
